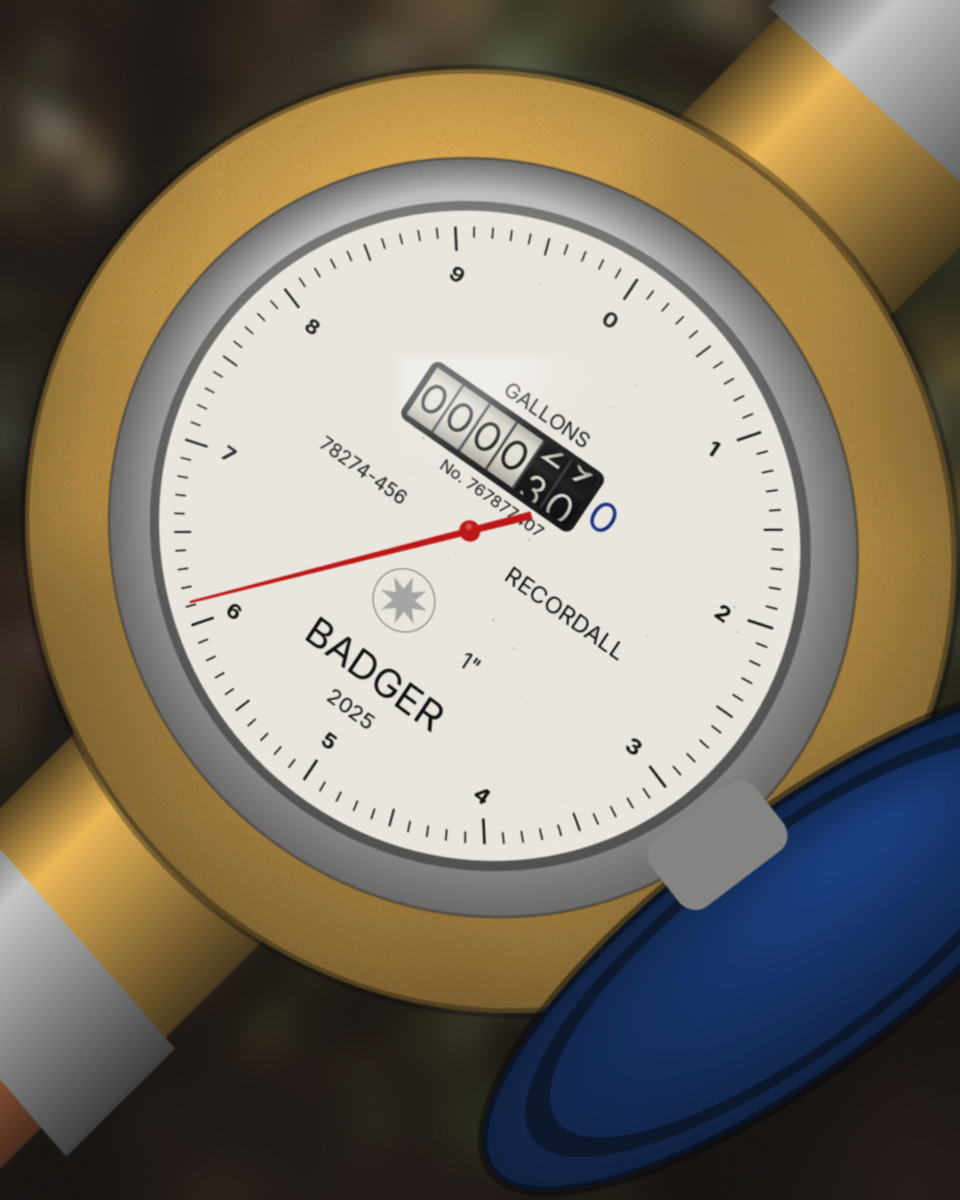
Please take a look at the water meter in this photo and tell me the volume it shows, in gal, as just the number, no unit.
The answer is 296.1
